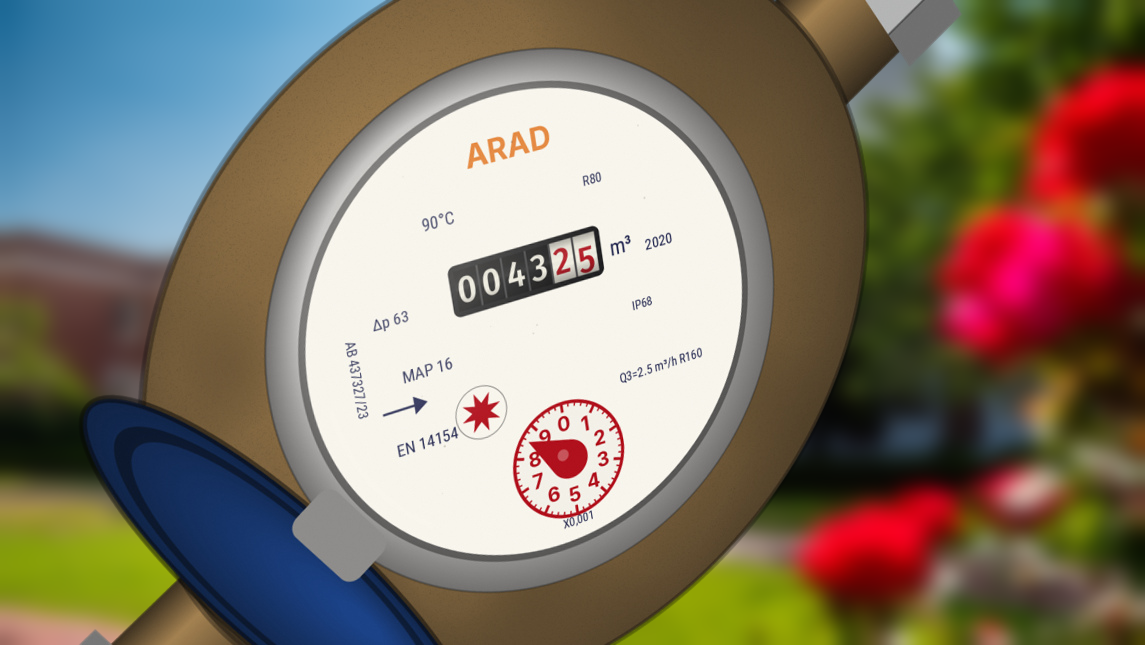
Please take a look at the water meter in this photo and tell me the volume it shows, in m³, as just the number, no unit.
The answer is 43.248
